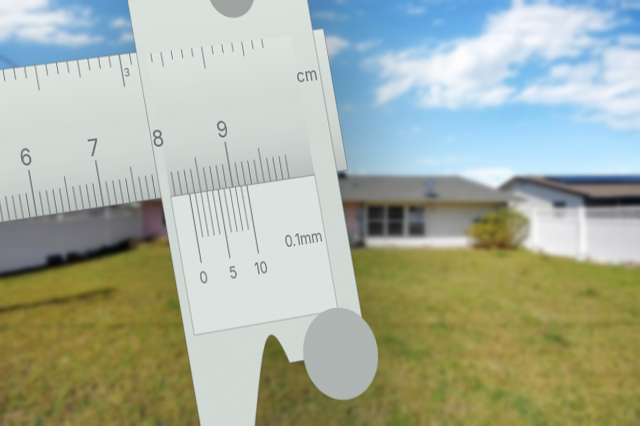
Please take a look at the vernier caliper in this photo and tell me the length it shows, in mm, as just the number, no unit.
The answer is 83.2
